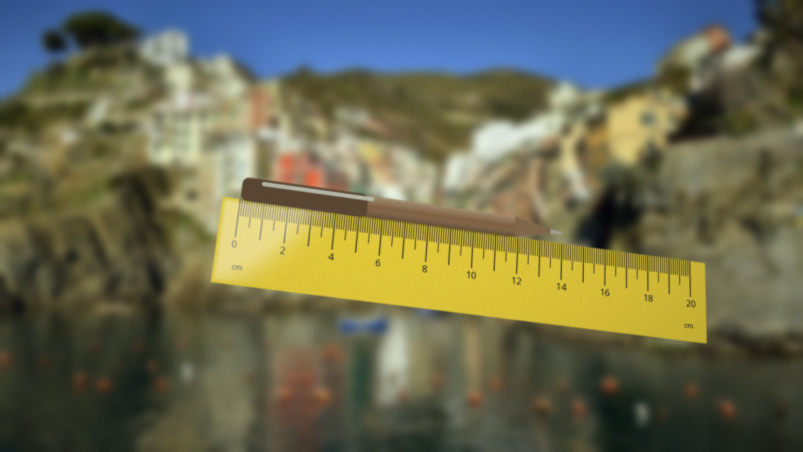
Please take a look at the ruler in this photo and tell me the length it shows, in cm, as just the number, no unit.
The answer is 14
